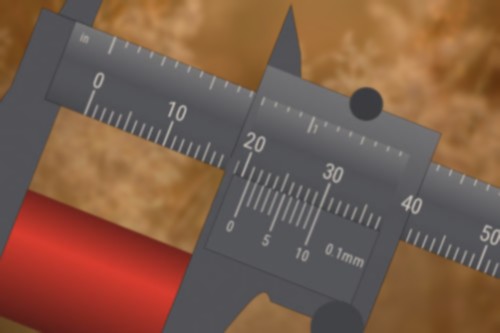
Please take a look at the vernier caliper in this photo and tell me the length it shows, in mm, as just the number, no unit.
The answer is 21.0
